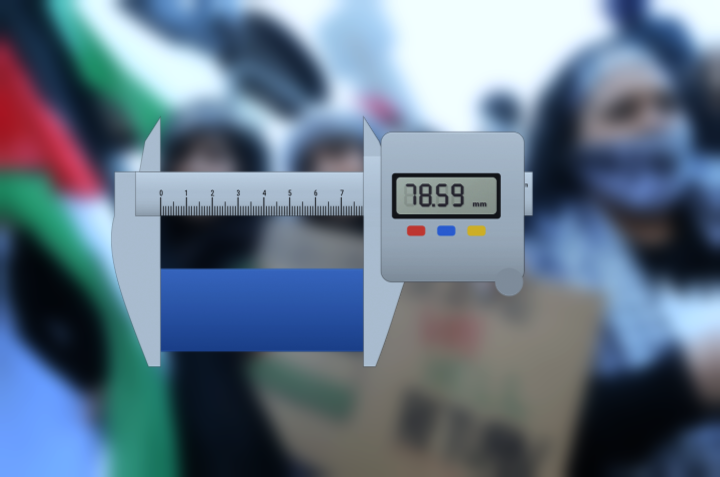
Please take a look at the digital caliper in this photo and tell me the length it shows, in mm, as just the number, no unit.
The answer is 78.59
